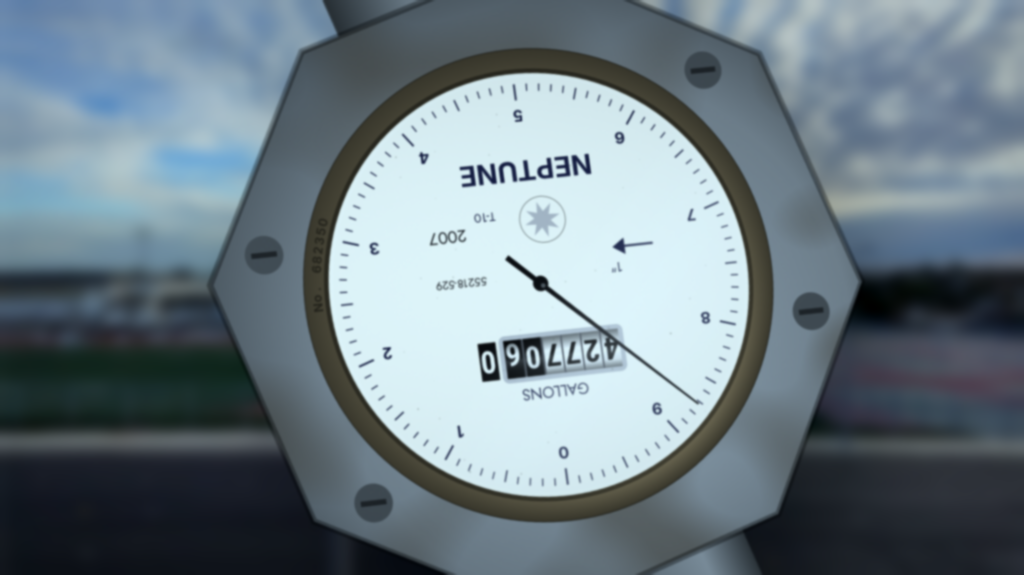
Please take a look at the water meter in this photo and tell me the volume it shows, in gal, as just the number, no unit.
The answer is 4277058.7
